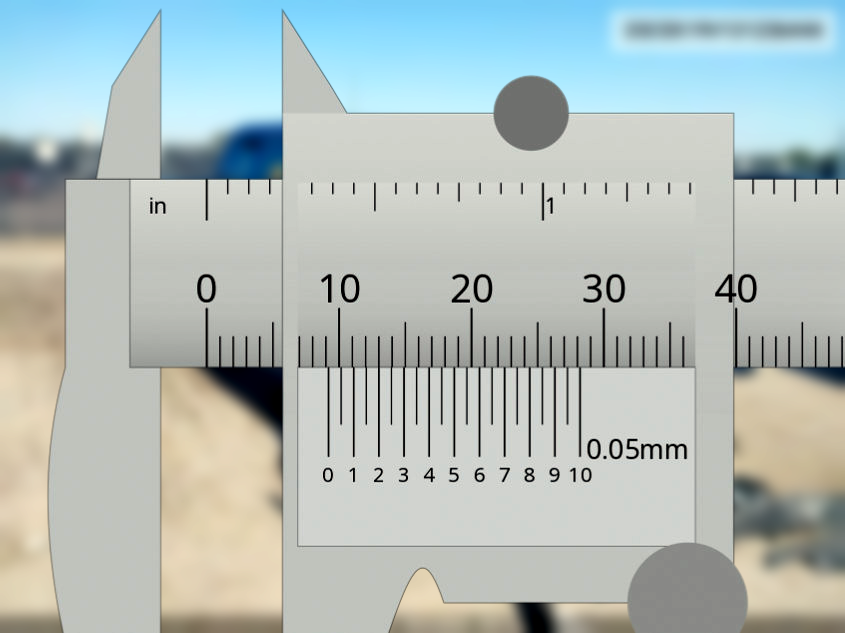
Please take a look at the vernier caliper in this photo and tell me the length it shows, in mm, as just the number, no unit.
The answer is 9.2
